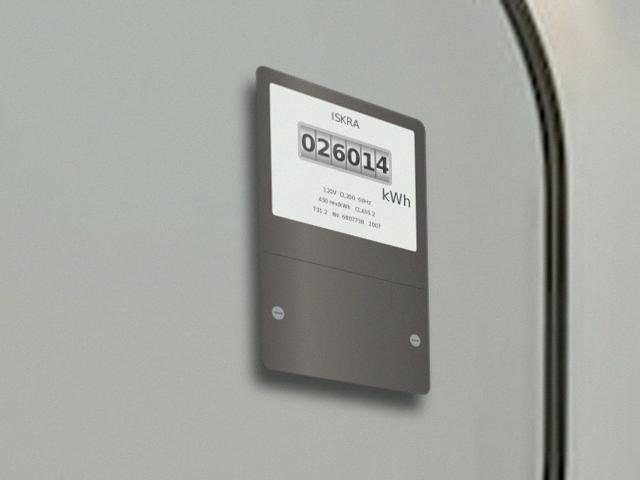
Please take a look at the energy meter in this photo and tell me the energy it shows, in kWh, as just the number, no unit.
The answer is 26014
